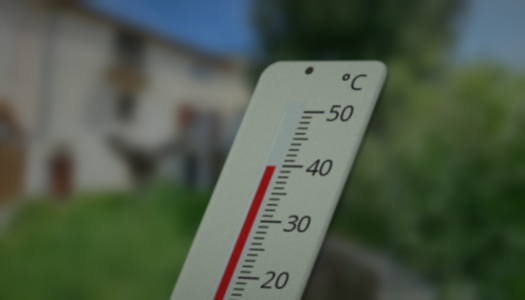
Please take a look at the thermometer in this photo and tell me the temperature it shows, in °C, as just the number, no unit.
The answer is 40
